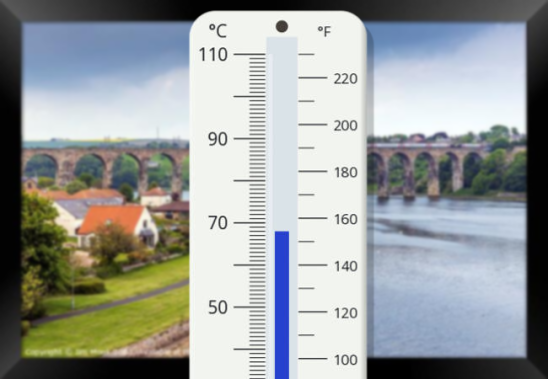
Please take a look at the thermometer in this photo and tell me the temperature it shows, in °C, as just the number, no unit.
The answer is 68
